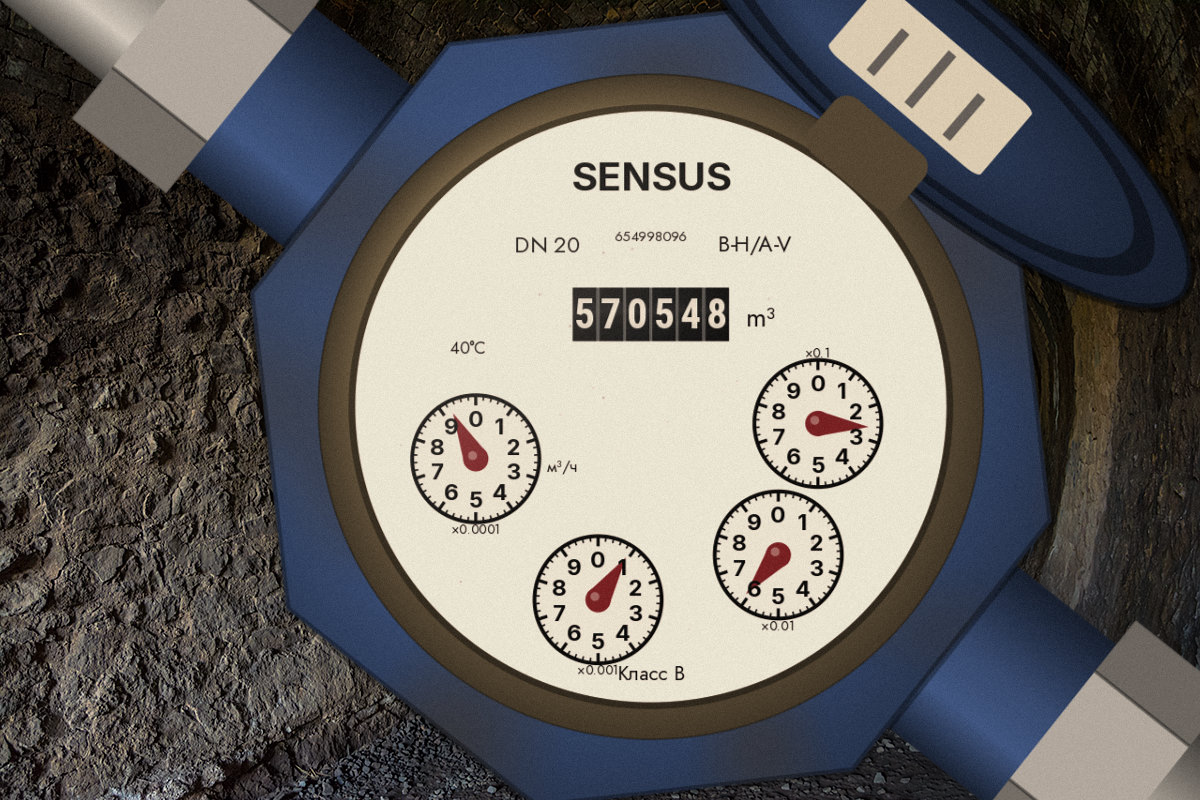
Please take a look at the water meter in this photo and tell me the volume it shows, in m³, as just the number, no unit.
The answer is 570548.2609
